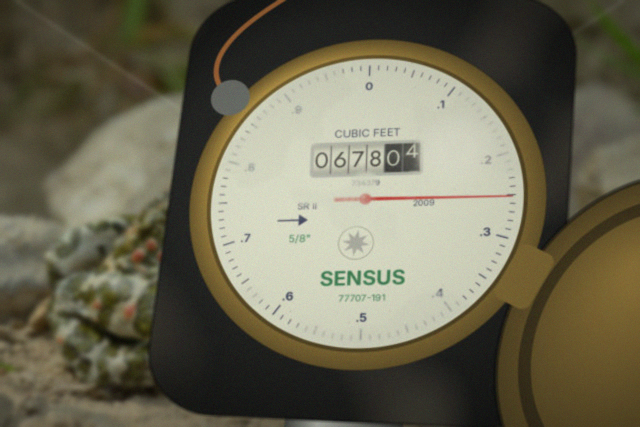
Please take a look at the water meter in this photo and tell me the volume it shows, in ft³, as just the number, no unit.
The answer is 67804.25
